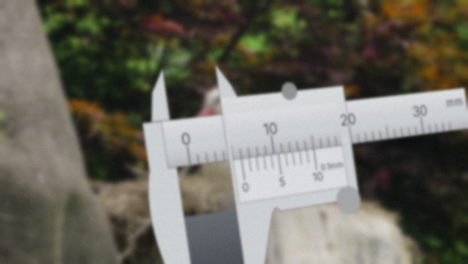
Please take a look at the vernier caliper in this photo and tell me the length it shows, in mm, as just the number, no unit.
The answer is 6.0
